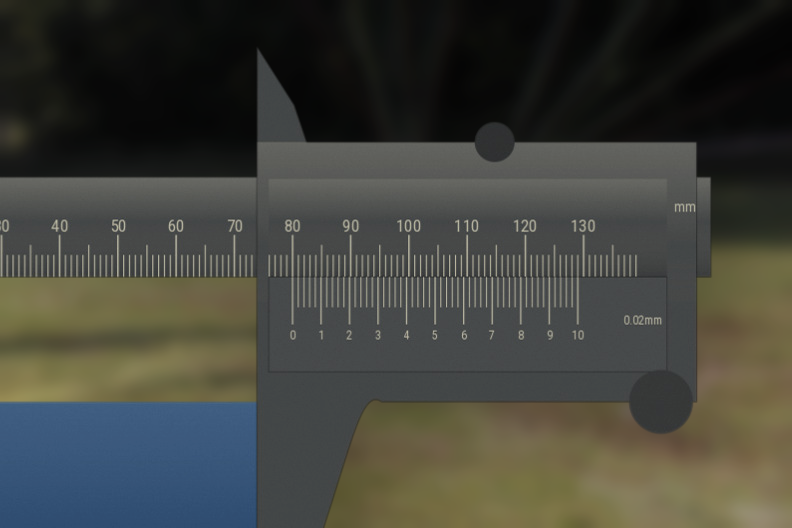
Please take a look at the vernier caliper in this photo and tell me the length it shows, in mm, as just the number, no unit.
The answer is 80.0
